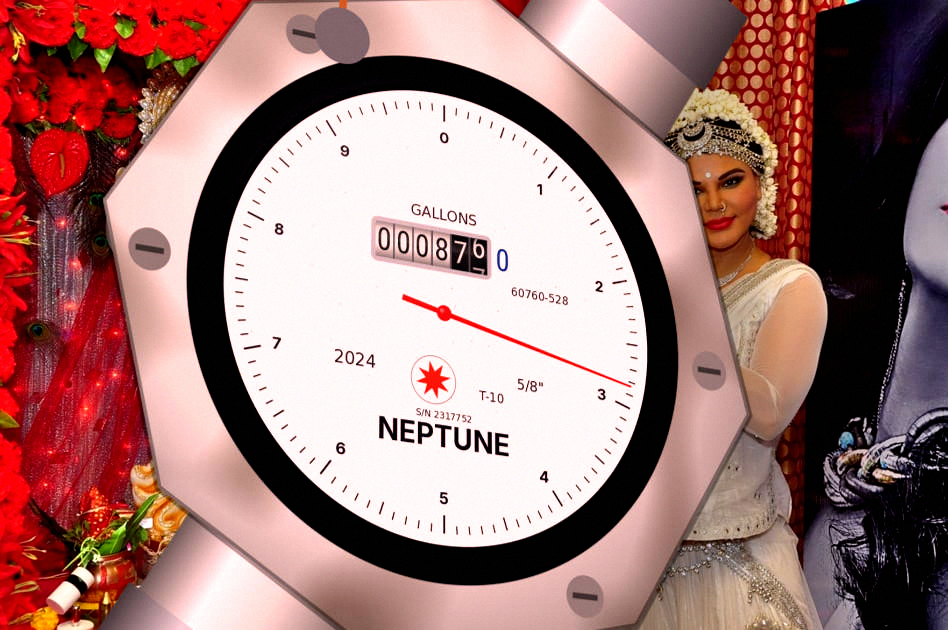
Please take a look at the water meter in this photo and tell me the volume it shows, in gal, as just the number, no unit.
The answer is 8762.8
